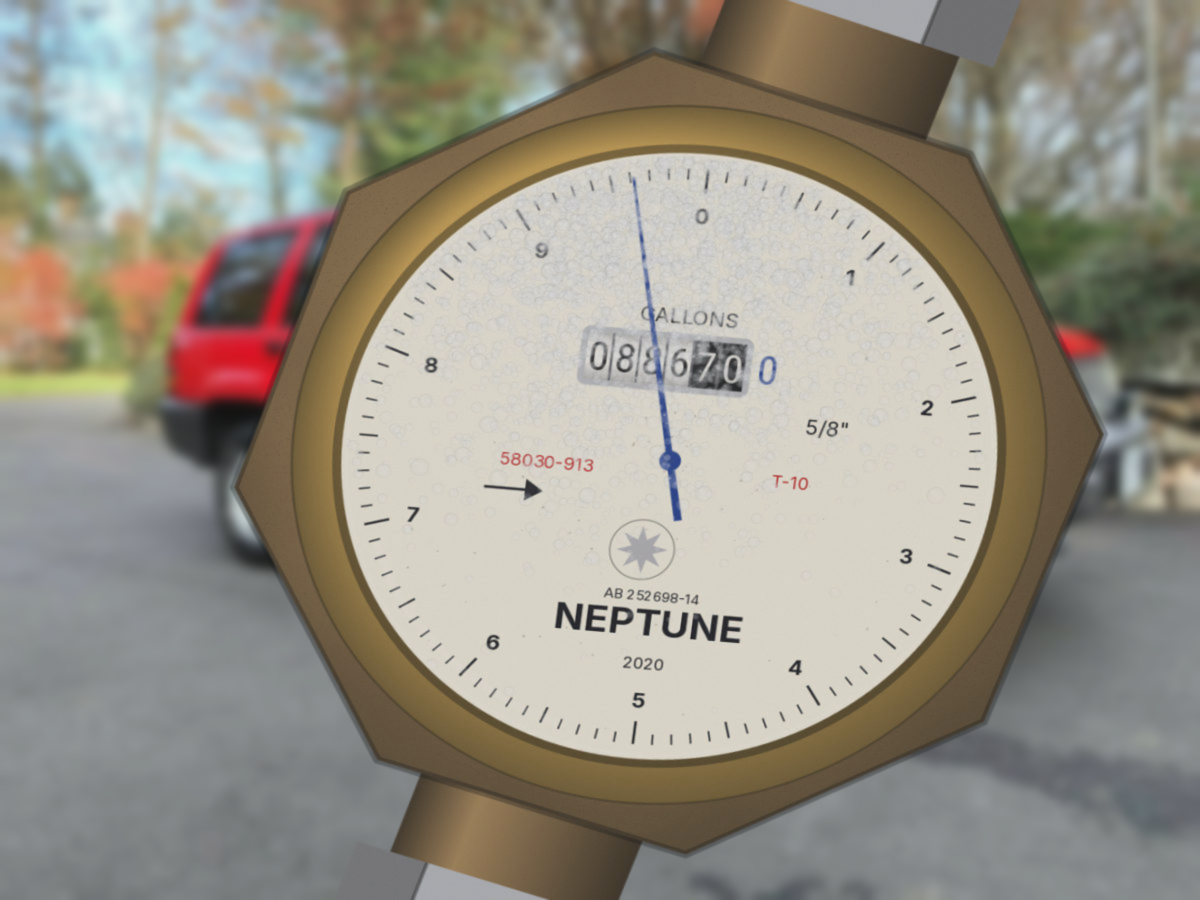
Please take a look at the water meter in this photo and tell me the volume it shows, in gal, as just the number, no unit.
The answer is 886699.6
